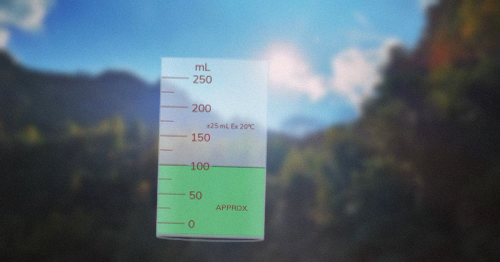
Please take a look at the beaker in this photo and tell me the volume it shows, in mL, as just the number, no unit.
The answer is 100
